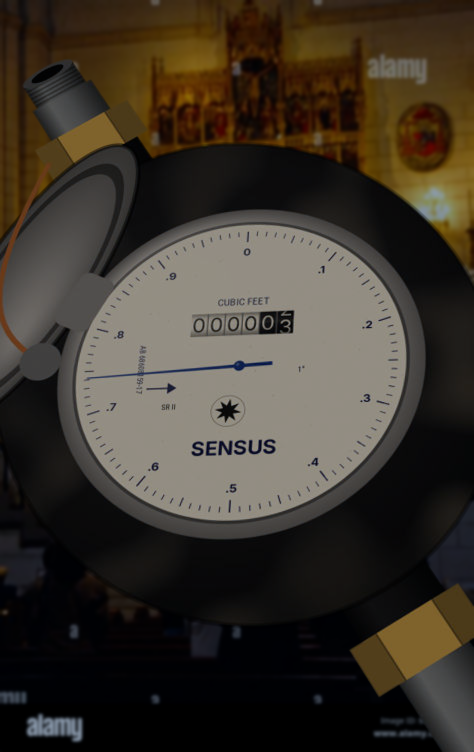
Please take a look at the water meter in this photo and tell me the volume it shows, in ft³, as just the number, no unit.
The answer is 2.74
